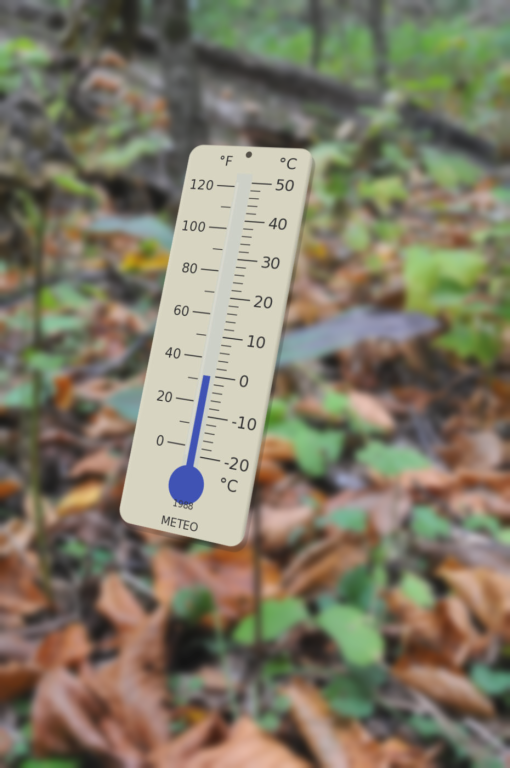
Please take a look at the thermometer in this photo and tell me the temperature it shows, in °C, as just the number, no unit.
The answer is 0
